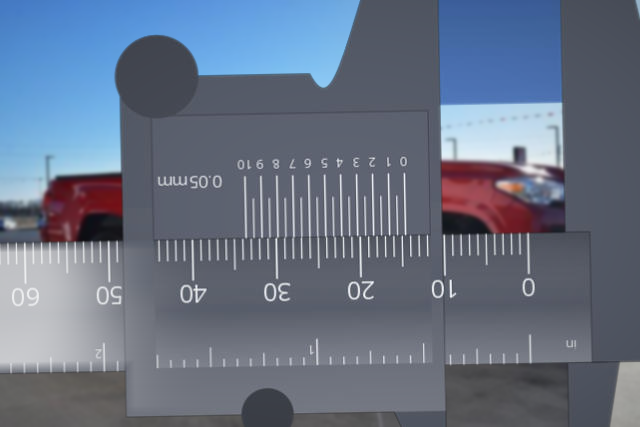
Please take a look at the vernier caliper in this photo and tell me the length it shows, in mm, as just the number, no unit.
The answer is 14.6
